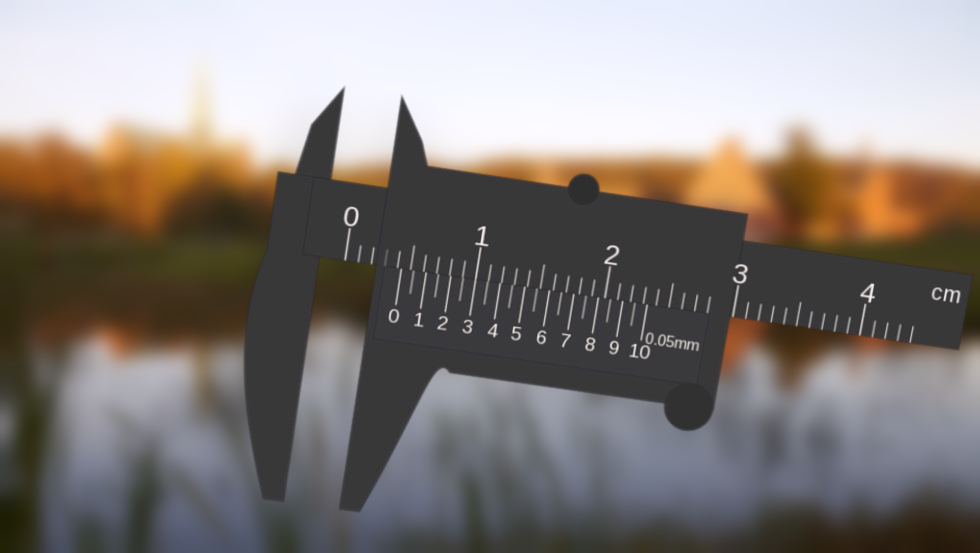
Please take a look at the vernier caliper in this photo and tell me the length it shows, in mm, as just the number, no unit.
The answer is 4.3
